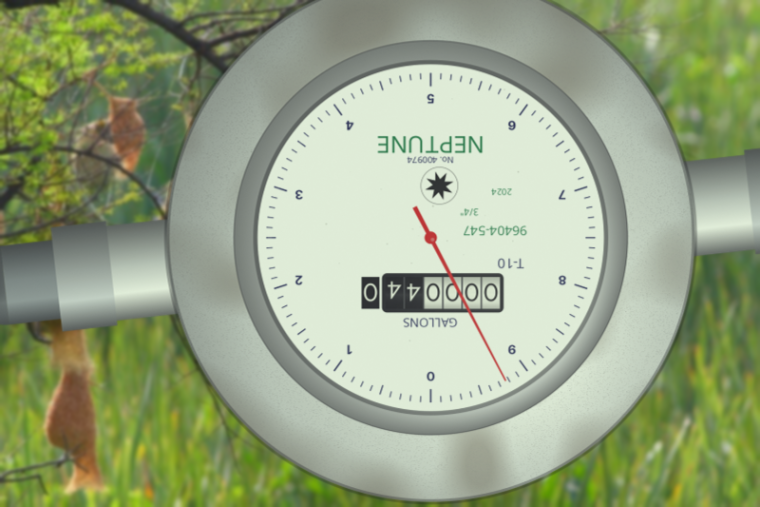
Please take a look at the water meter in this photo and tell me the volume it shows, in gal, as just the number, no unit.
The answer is 439.2
